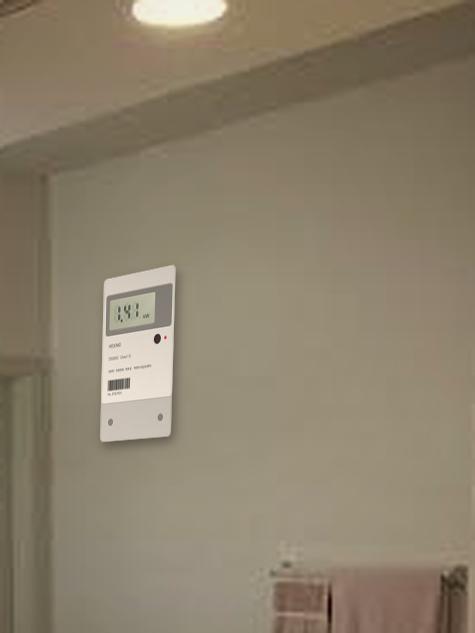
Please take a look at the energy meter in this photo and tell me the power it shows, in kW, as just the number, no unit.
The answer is 1.41
